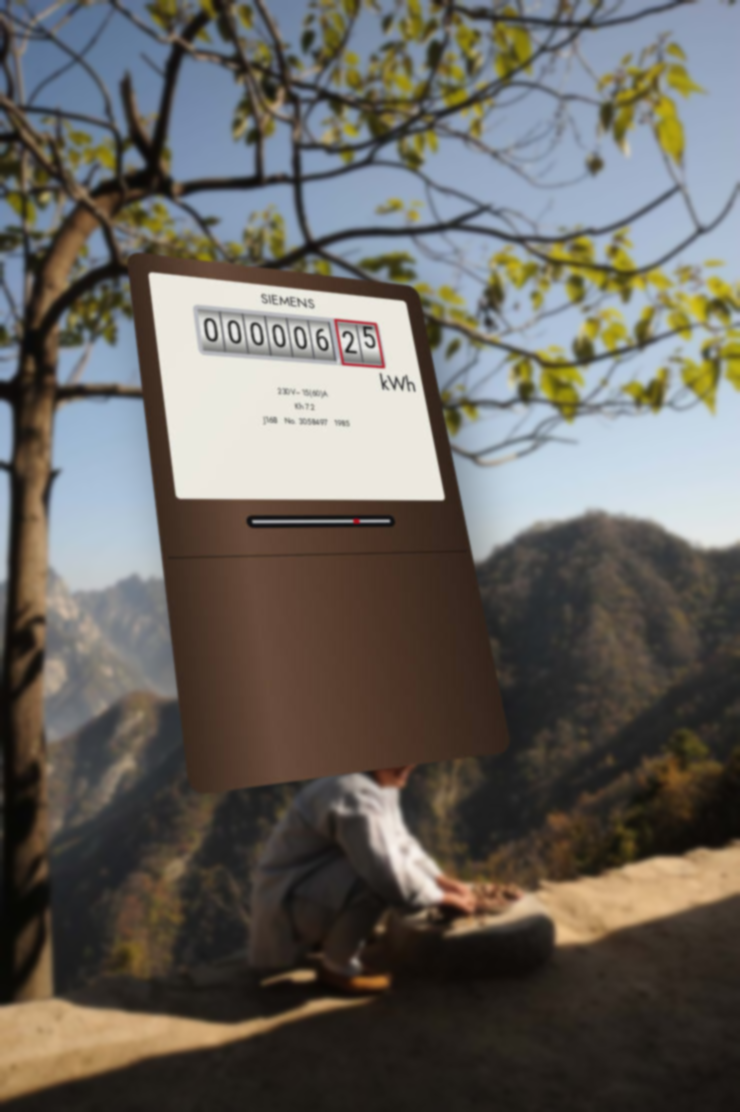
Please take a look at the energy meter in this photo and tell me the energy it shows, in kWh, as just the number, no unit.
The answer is 6.25
